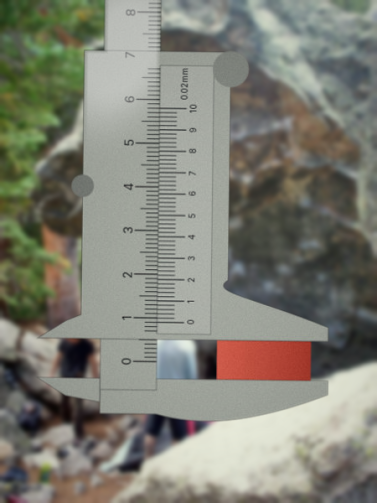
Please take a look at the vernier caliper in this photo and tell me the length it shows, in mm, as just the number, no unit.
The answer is 9.0
